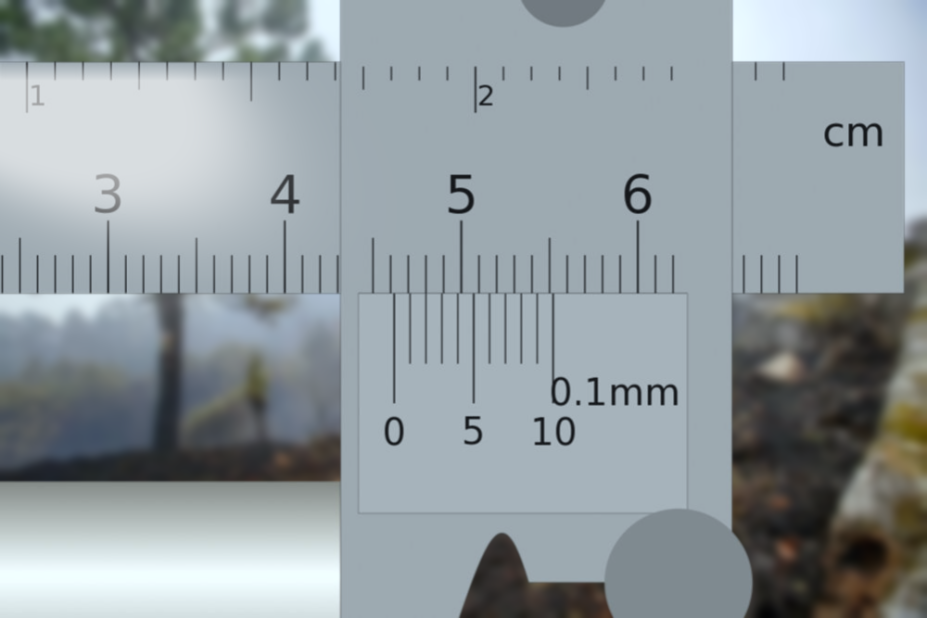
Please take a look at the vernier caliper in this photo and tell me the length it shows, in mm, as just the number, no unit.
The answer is 46.2
